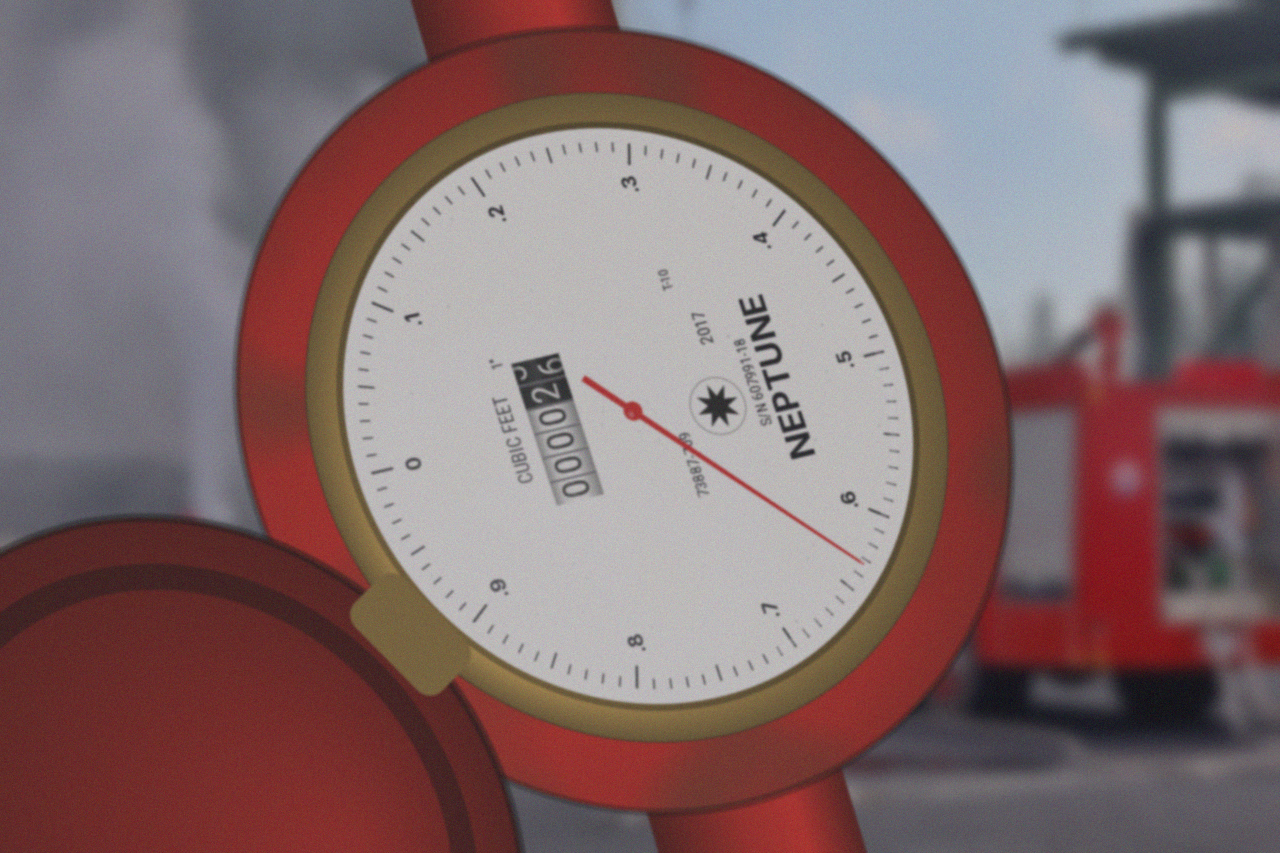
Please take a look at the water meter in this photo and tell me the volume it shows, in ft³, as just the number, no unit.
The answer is 25.63
